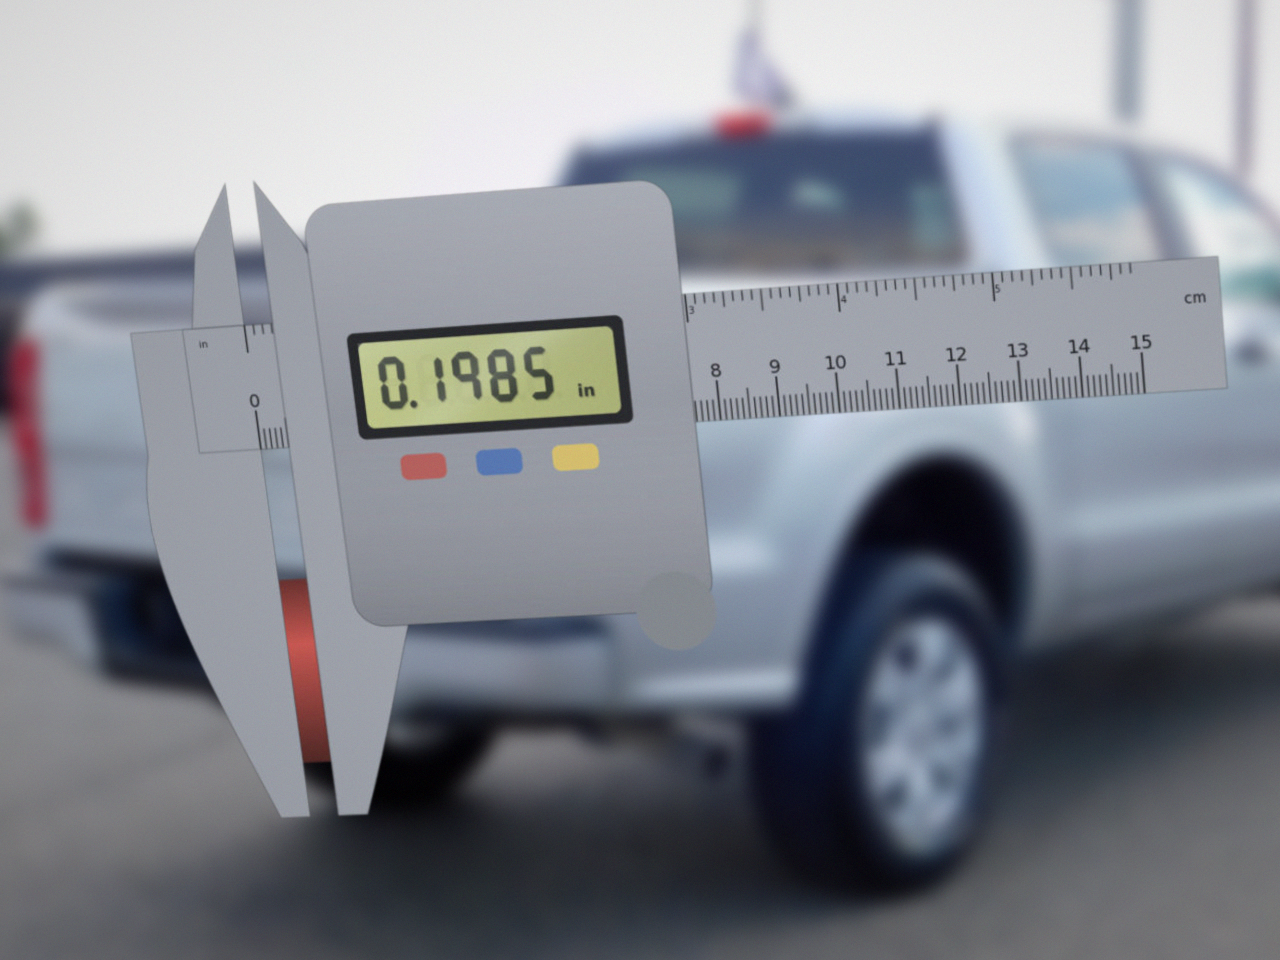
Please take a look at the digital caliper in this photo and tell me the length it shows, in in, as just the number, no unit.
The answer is 0.1985
